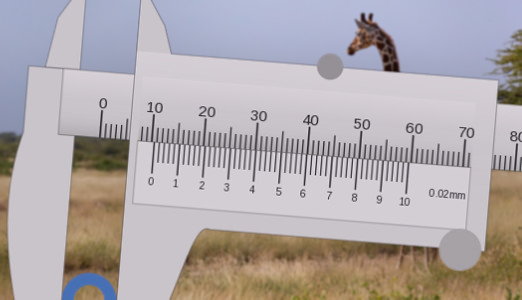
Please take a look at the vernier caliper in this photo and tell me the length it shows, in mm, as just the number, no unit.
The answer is 10.5
